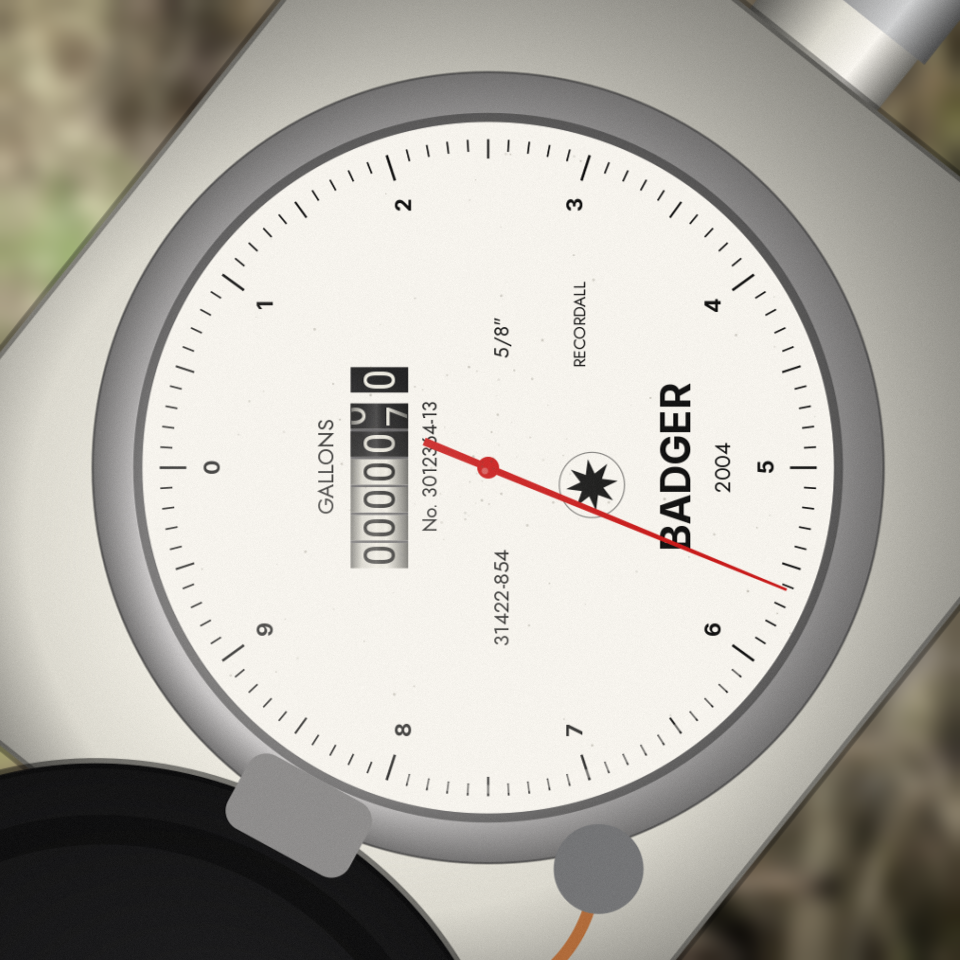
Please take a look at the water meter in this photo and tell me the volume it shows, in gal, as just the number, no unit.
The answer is 65.6
